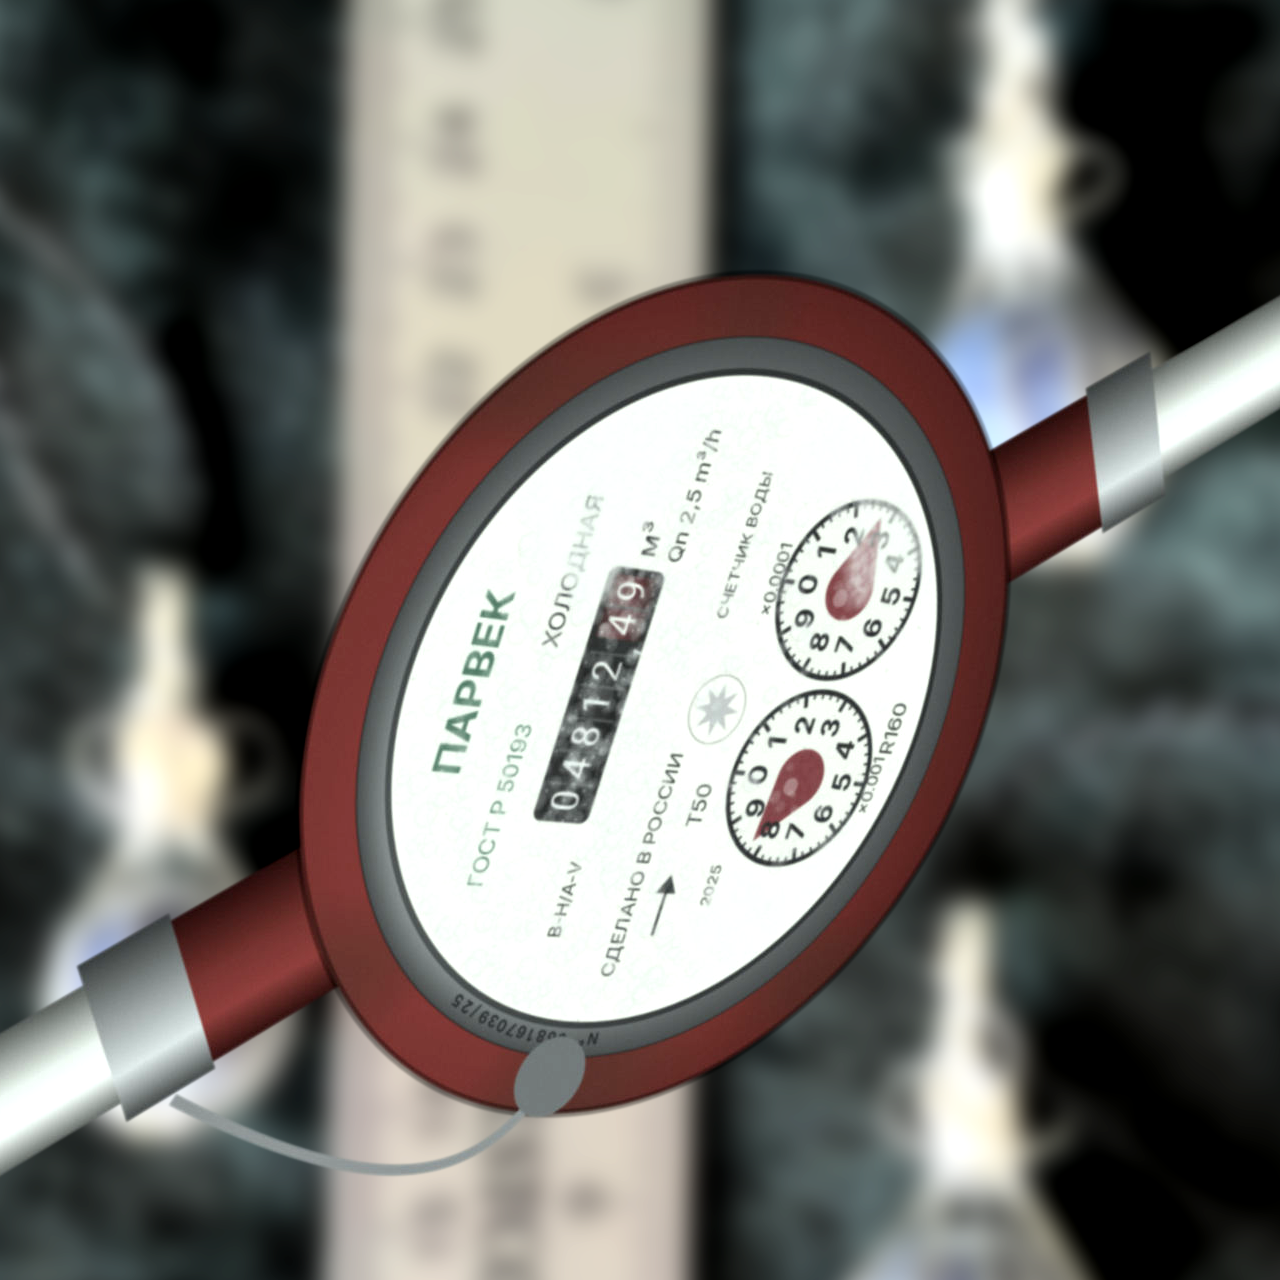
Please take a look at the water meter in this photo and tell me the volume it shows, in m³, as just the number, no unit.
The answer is 4812.4982
